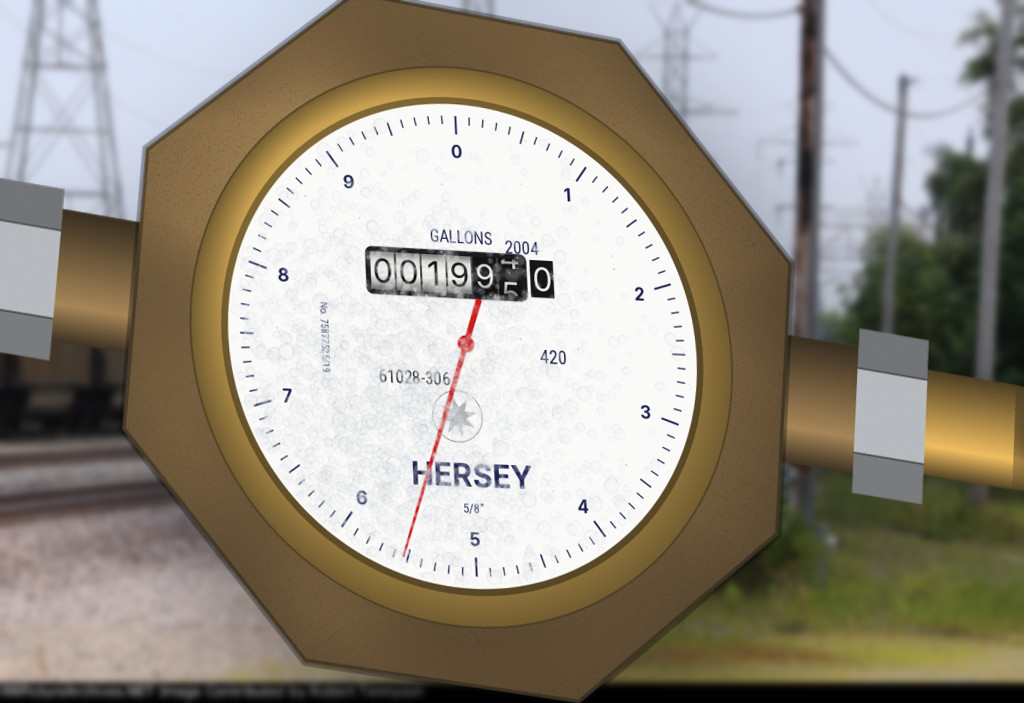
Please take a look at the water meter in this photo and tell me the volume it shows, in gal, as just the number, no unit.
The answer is 19945.5
